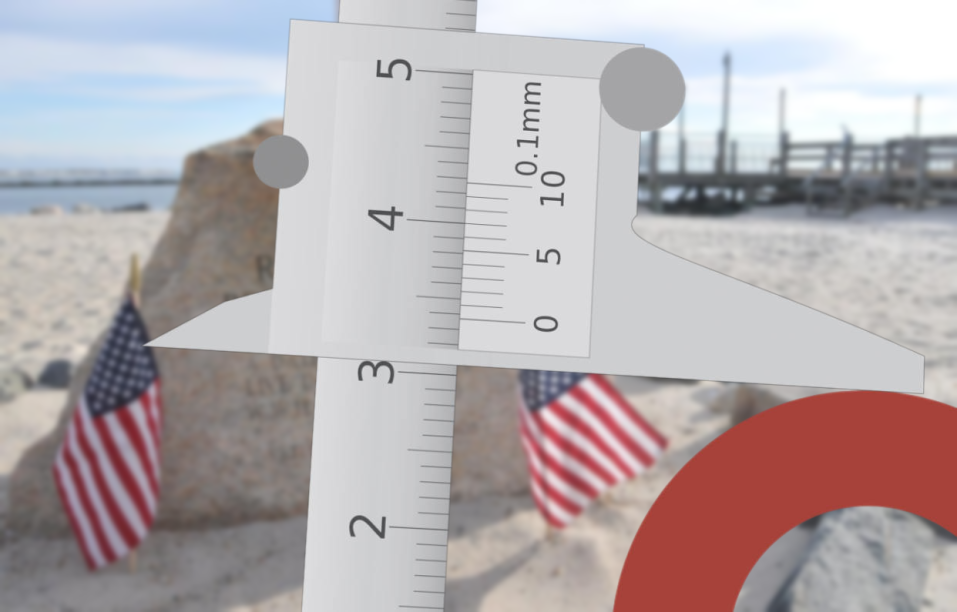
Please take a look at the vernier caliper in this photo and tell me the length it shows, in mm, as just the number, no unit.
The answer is 33.7
